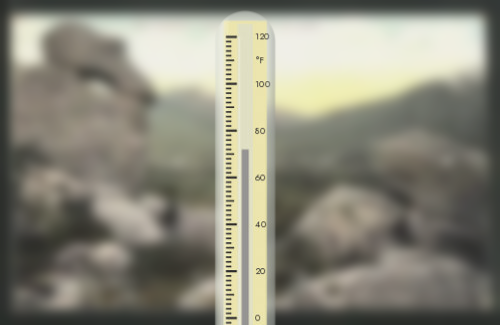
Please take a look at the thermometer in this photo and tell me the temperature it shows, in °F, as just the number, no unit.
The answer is 72
